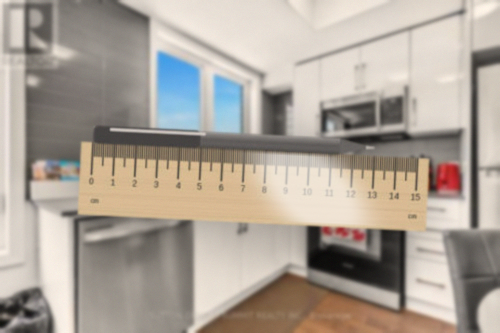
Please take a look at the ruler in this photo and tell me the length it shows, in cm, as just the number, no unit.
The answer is 13
